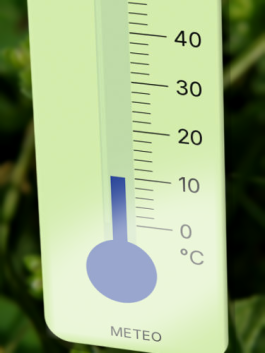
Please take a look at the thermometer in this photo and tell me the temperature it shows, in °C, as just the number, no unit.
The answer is 10
